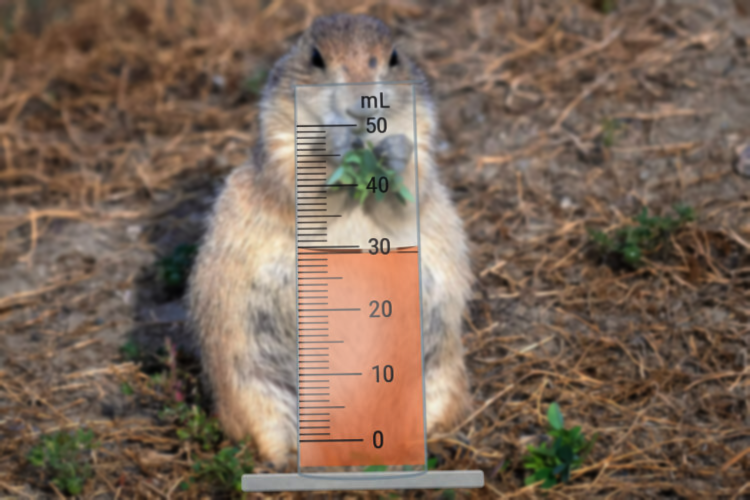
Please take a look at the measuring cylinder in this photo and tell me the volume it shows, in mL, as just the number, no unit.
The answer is 29
